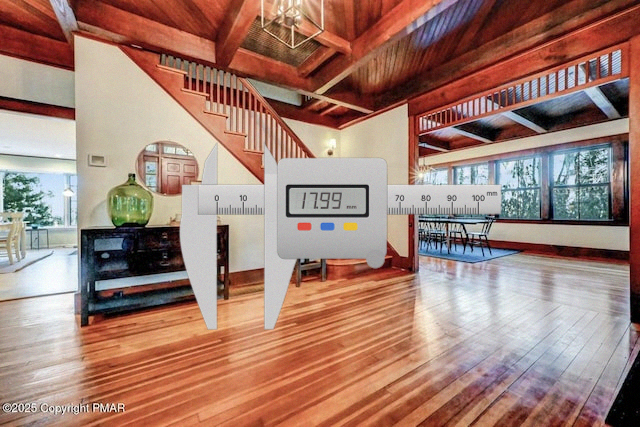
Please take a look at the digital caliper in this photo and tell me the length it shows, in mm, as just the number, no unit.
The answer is 17.99
